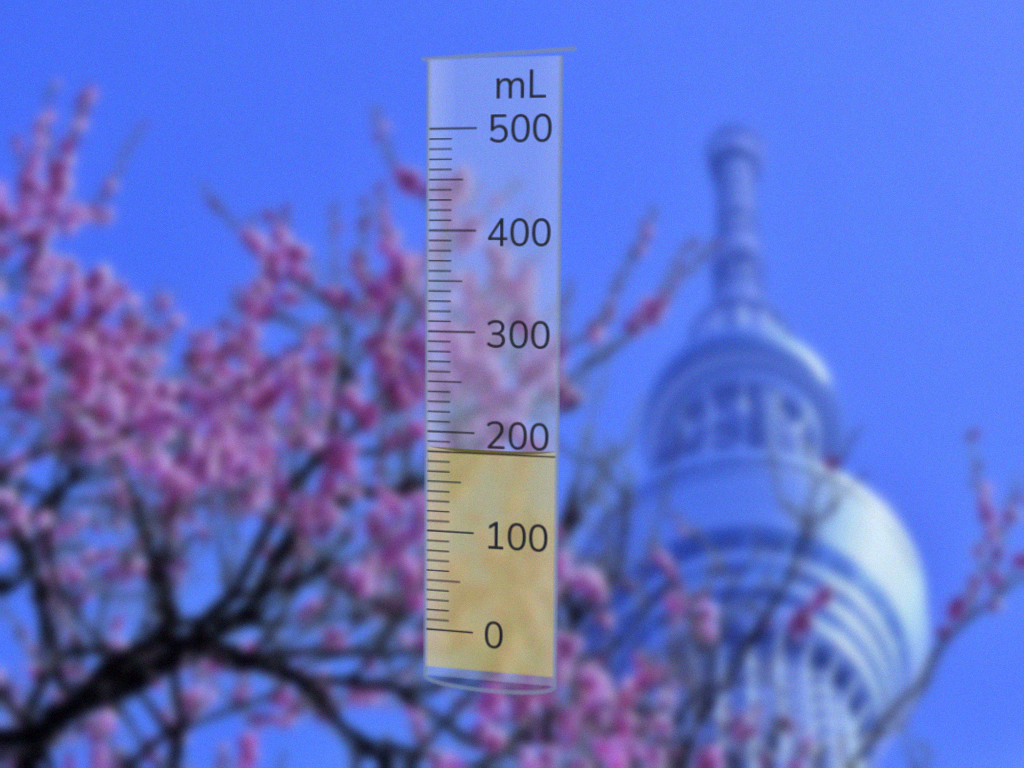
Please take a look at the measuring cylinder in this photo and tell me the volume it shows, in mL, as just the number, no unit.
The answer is 180
